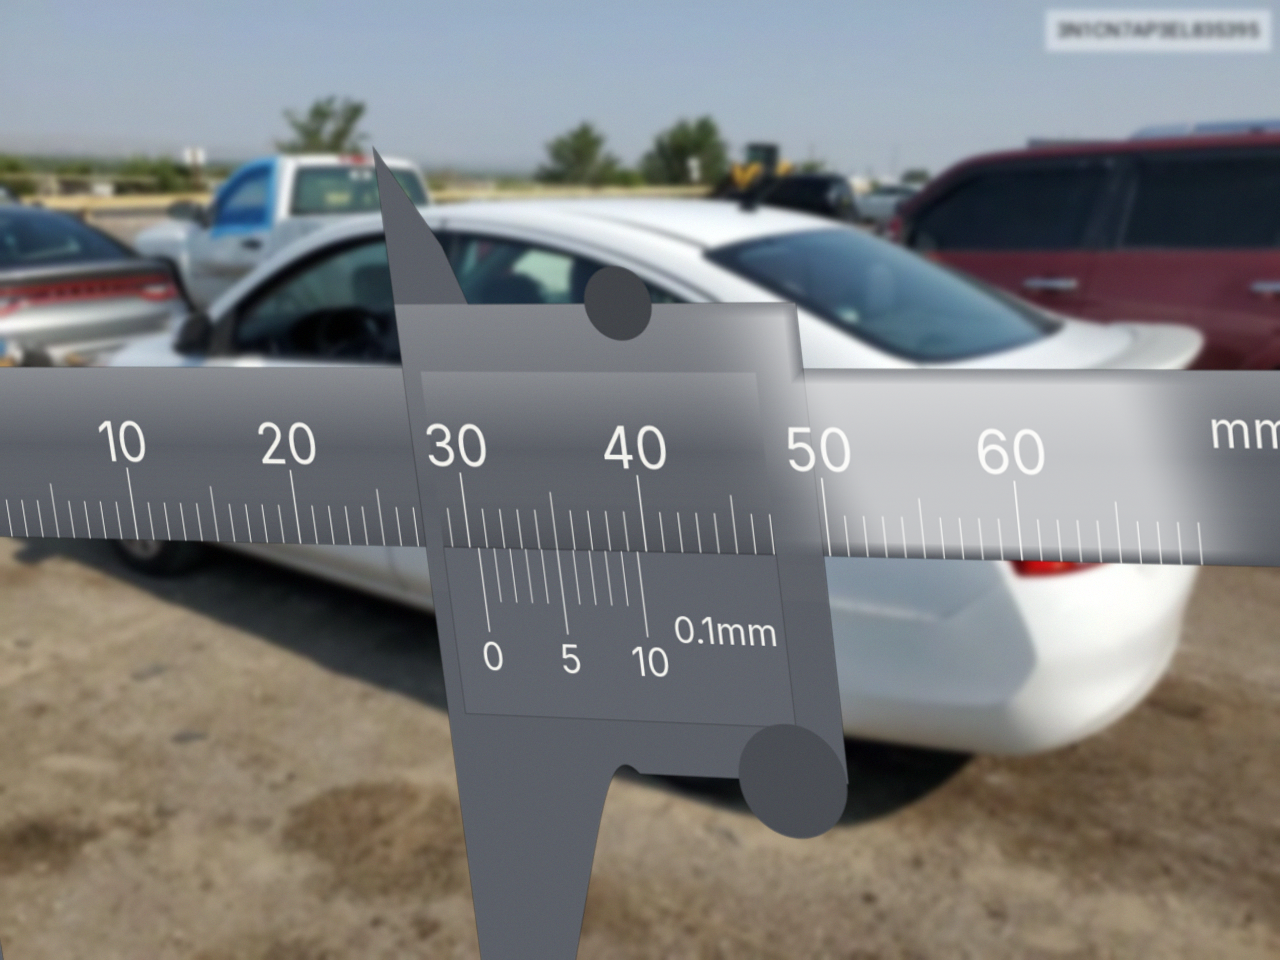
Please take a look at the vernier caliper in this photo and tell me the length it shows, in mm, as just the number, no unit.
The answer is 30.5
